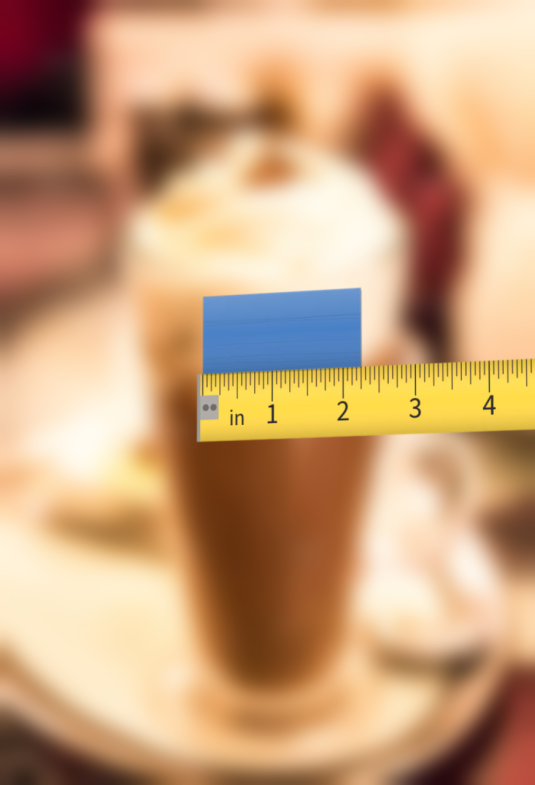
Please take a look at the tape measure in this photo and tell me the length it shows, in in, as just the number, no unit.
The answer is 2.25
